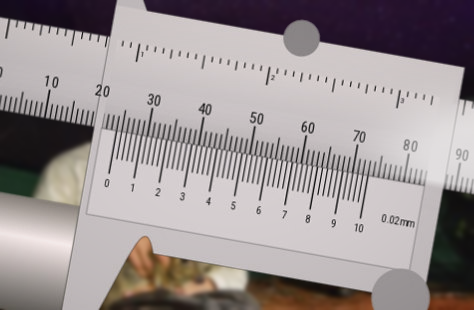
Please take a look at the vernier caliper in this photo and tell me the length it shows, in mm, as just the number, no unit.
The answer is 24.0
